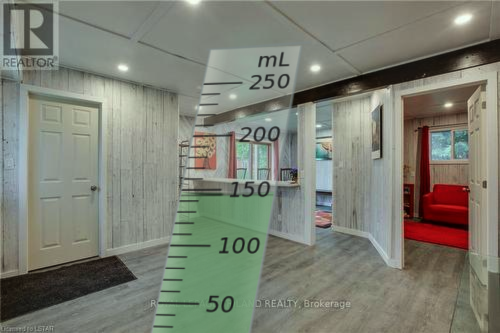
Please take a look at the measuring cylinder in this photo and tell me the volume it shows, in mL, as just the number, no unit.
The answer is 145
